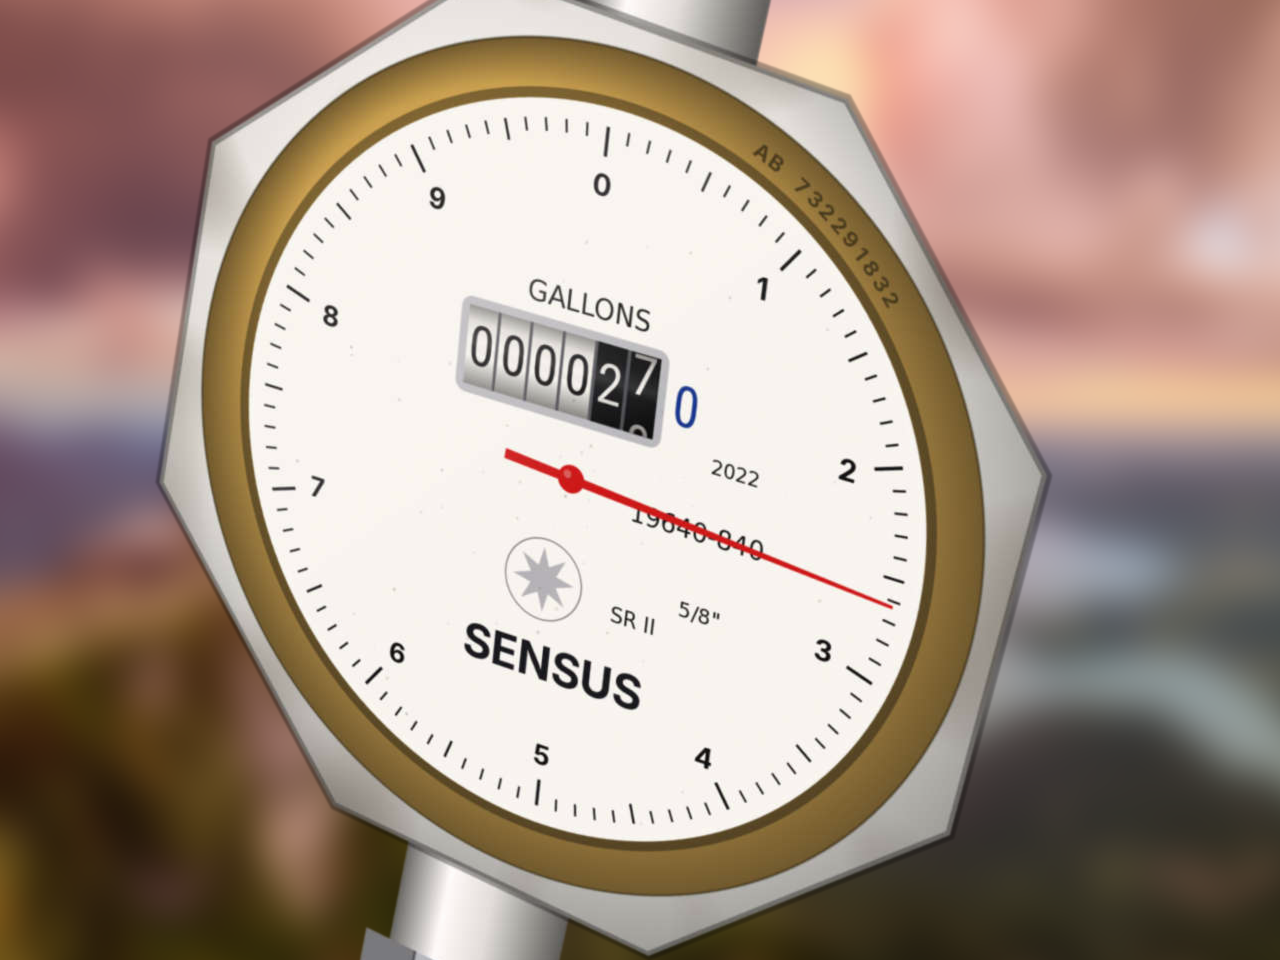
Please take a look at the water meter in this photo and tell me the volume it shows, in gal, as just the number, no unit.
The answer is 272.6
